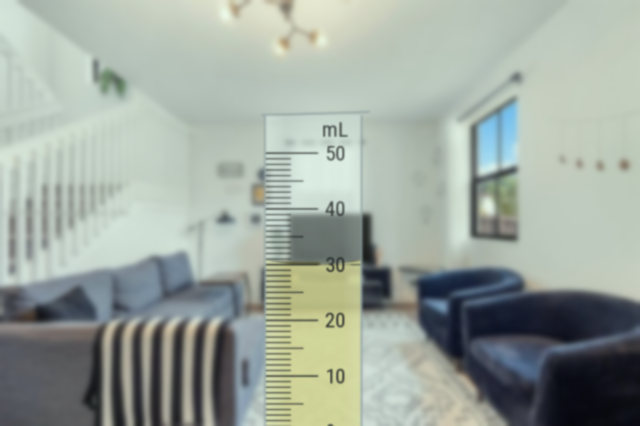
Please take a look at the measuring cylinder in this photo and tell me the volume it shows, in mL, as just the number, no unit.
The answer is 30
